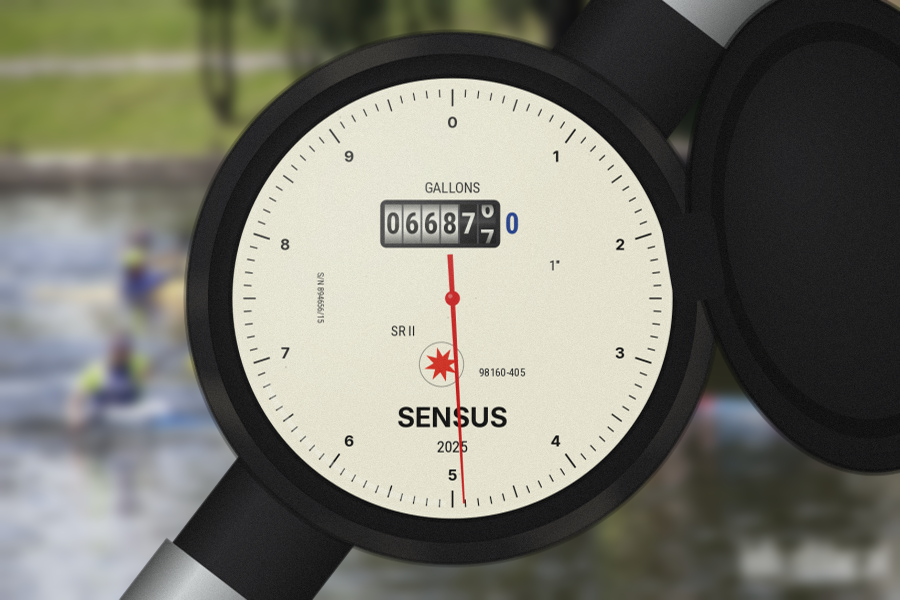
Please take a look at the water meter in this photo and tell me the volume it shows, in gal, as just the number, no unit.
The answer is 668764.9
